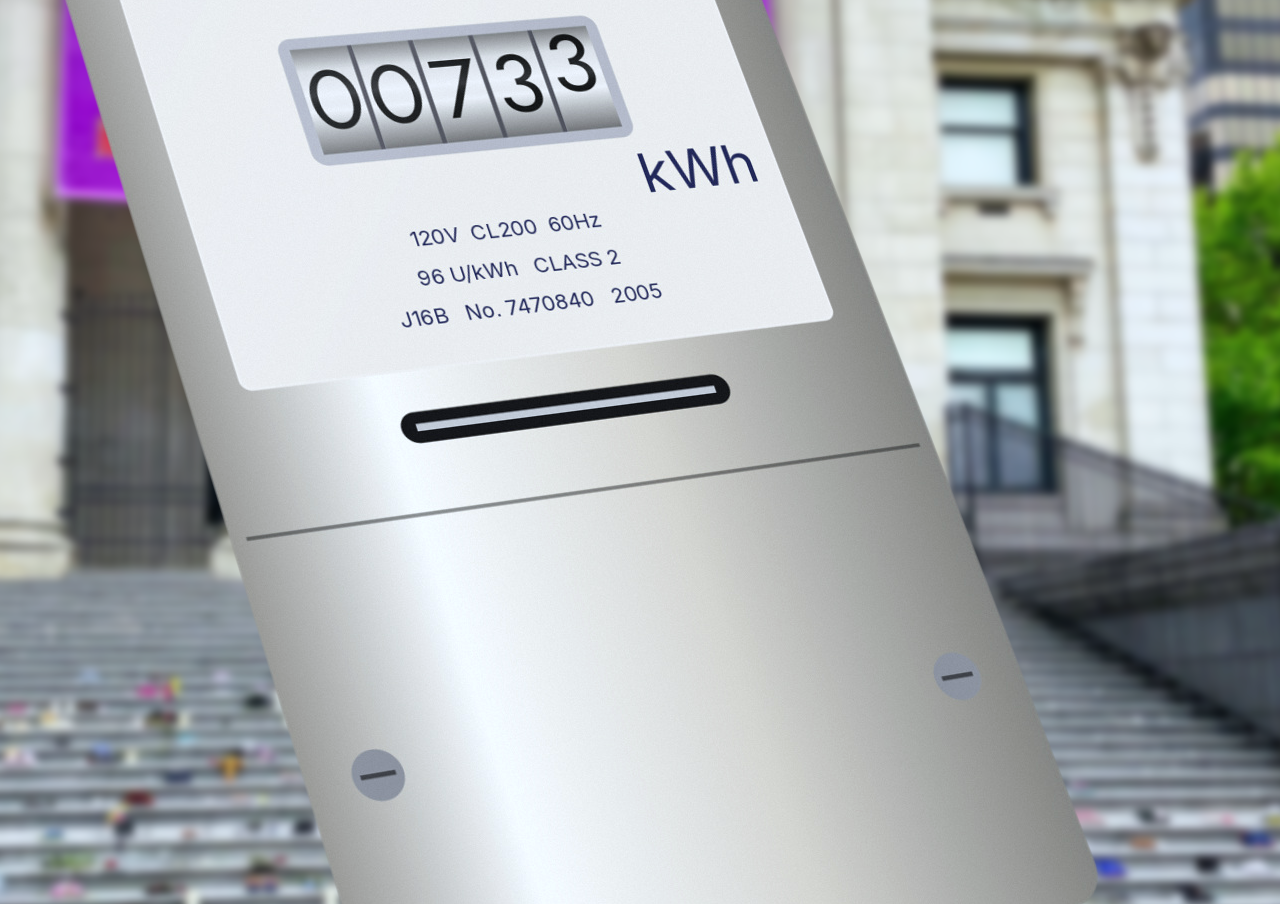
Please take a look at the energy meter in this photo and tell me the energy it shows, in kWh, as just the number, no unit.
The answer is 733
